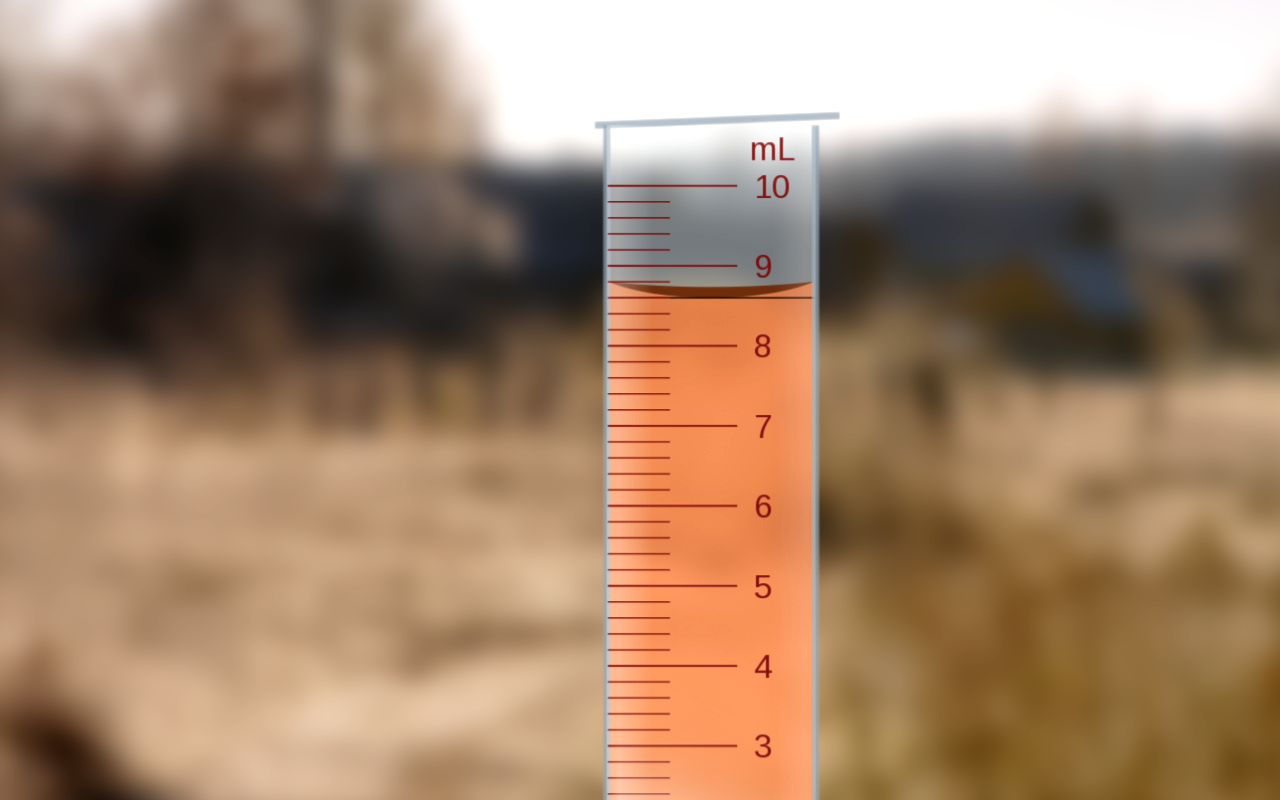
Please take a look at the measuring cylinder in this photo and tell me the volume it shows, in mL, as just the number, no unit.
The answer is 8.6
